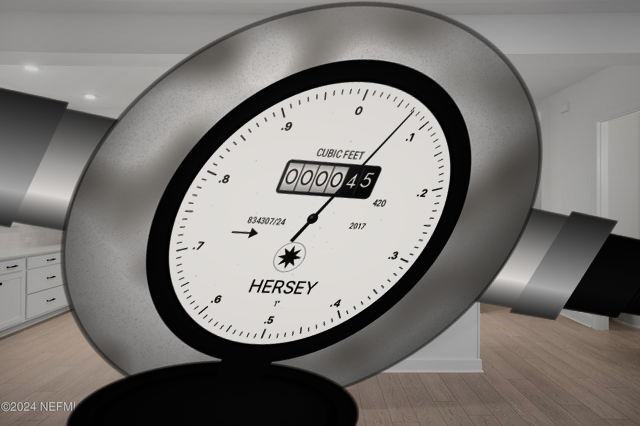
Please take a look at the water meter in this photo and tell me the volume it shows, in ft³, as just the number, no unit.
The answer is 45.07
